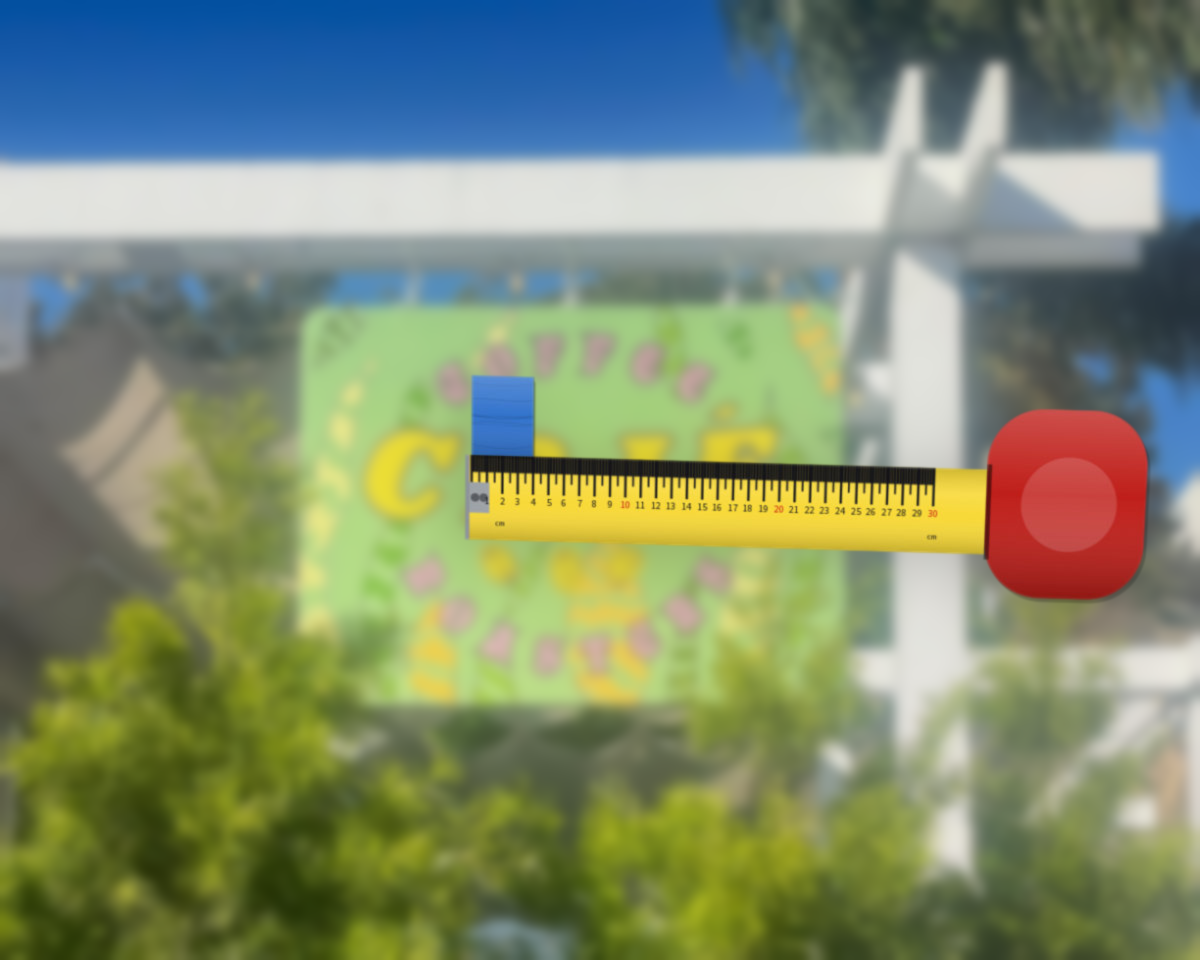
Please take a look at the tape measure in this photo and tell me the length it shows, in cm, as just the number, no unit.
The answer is 4
